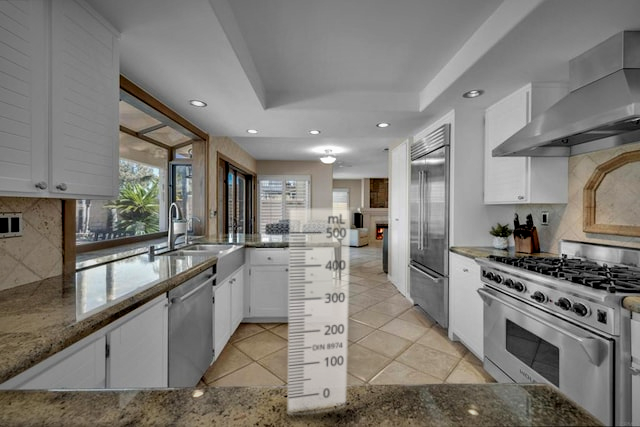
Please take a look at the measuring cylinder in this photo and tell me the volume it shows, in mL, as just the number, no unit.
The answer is 300
